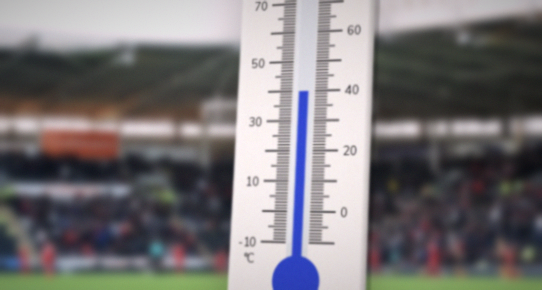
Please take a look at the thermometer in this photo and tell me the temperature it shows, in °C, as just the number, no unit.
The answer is 40
